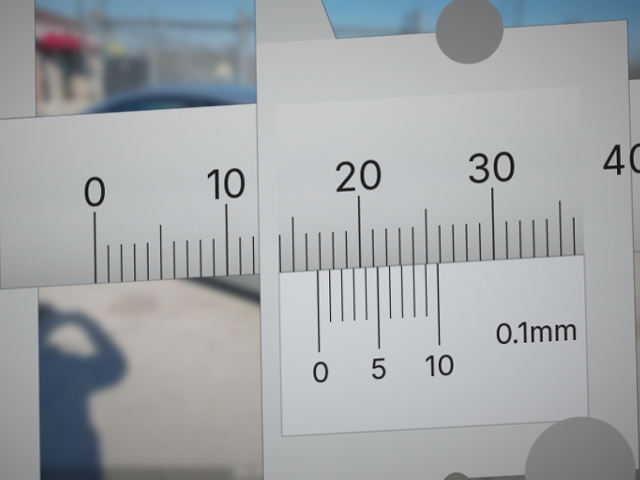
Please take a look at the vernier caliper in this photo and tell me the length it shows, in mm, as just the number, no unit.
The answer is 16.8
